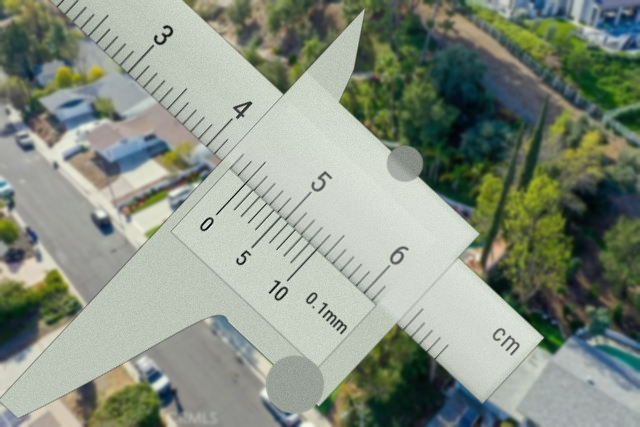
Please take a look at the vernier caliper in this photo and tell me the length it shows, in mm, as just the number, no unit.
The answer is 45.0
